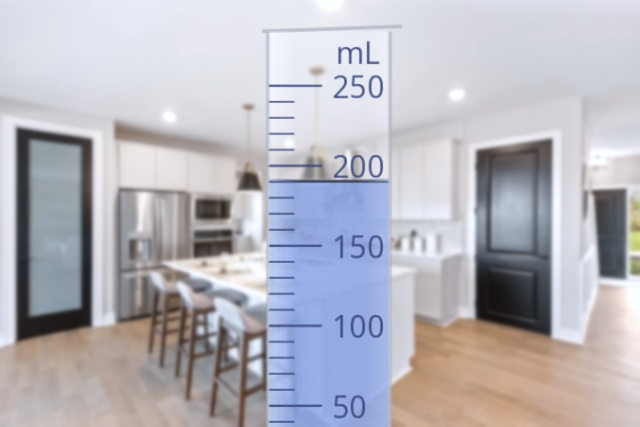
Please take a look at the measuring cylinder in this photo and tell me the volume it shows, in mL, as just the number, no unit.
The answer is 190
